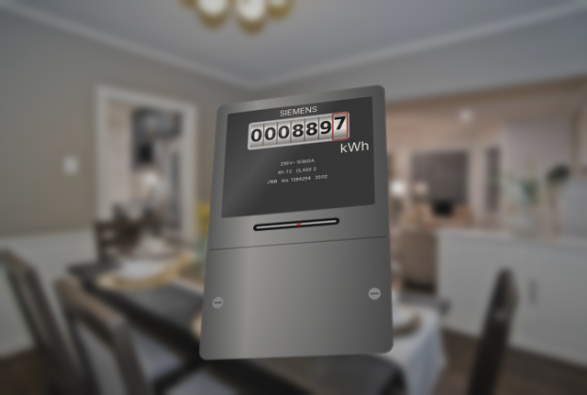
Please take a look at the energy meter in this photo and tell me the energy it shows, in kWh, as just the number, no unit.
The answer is 889.7
